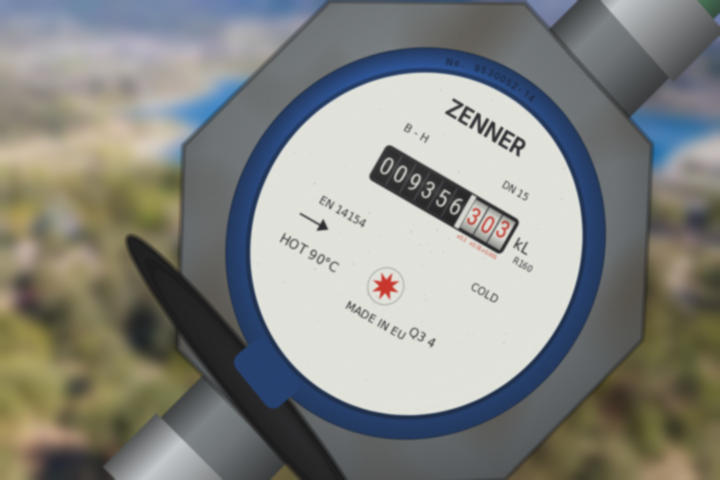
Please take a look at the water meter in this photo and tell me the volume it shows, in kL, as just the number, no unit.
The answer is 9356.303
